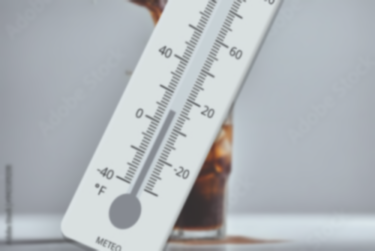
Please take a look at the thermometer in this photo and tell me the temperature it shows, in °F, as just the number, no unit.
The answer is 10
